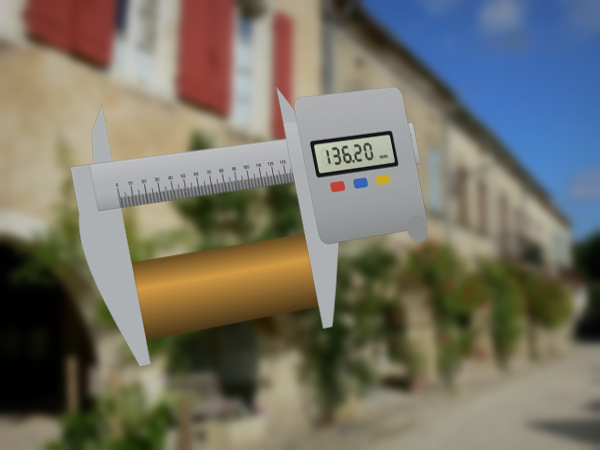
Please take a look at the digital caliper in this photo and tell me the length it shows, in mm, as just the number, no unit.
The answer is 136.20
